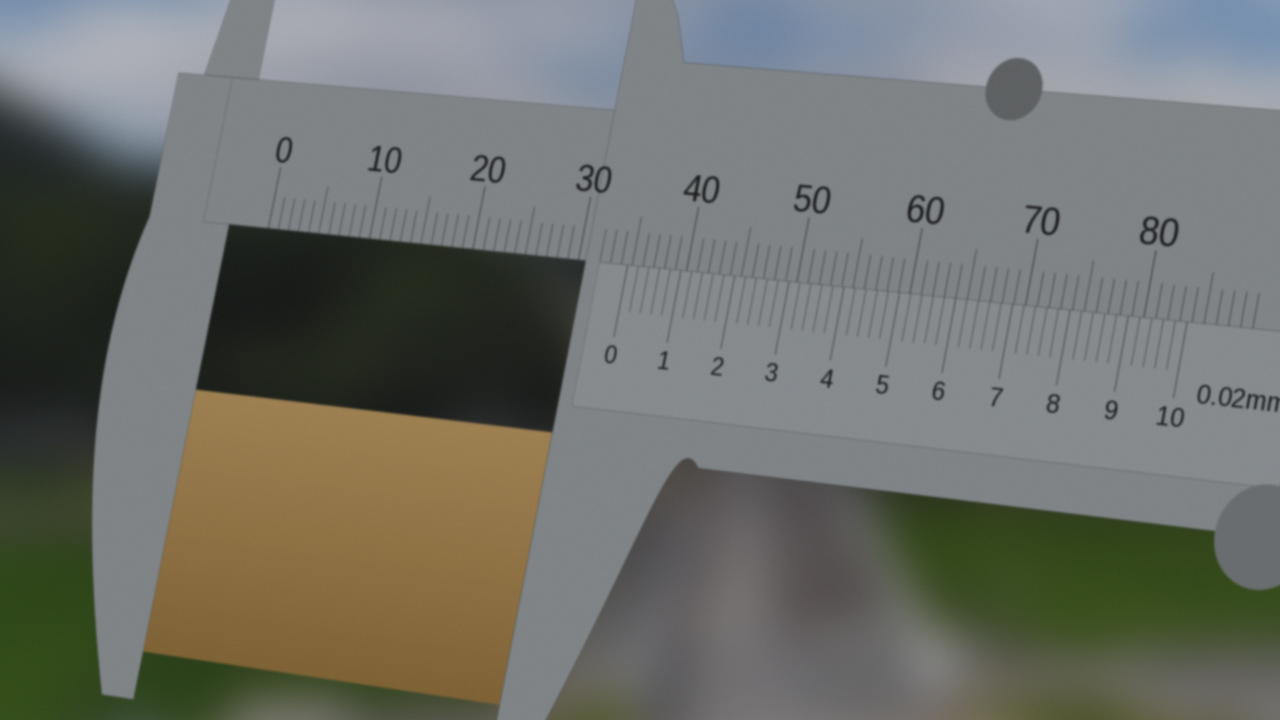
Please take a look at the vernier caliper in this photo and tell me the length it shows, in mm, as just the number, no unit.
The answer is 34.6
